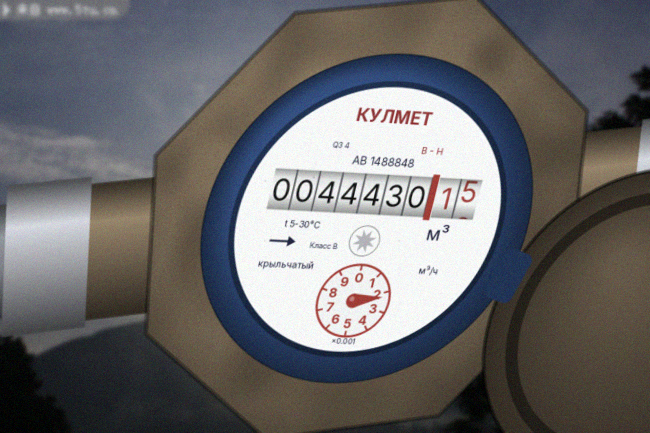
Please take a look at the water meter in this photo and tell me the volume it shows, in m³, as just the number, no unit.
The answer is 44430.152
